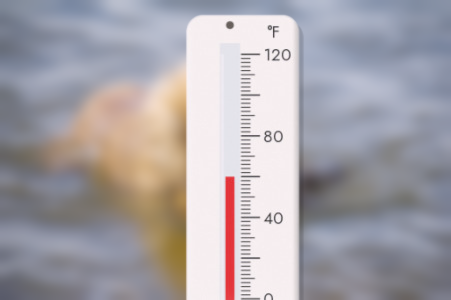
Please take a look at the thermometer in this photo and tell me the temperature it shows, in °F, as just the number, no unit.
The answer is 60
